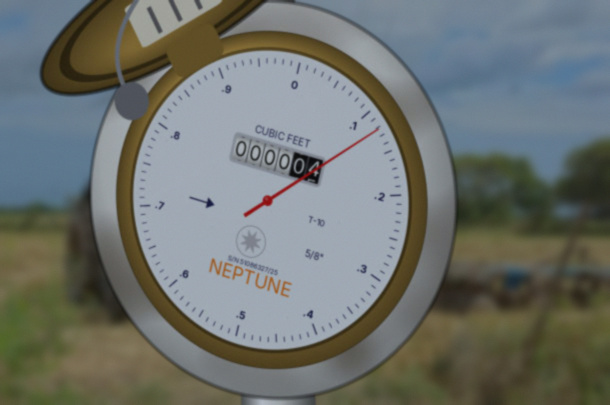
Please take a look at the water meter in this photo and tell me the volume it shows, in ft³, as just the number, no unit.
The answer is 4.12
